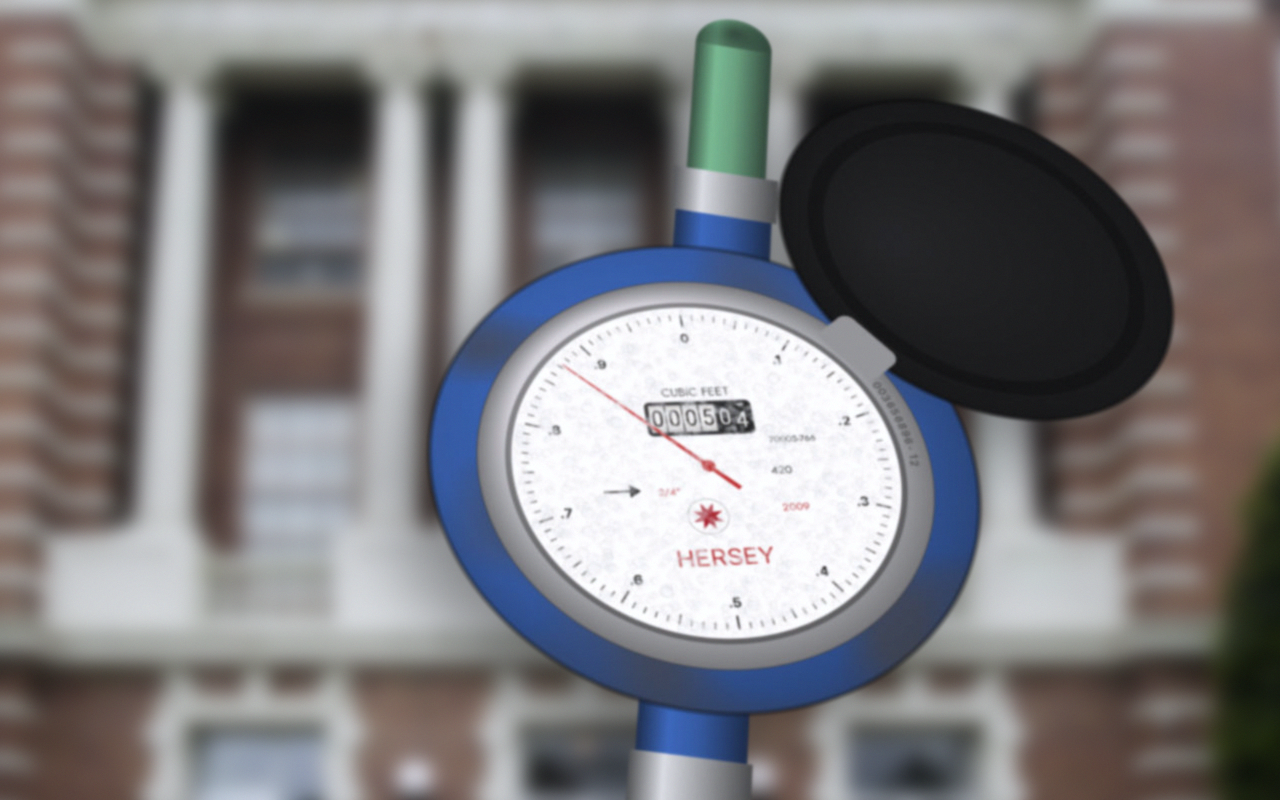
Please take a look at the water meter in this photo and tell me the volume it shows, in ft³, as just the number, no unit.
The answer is 503.87
